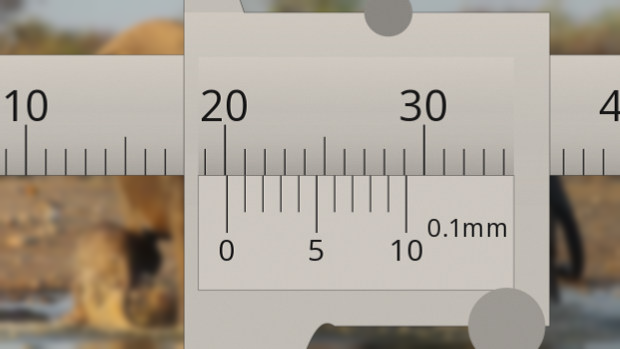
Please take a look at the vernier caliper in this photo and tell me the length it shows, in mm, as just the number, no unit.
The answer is 20.1
